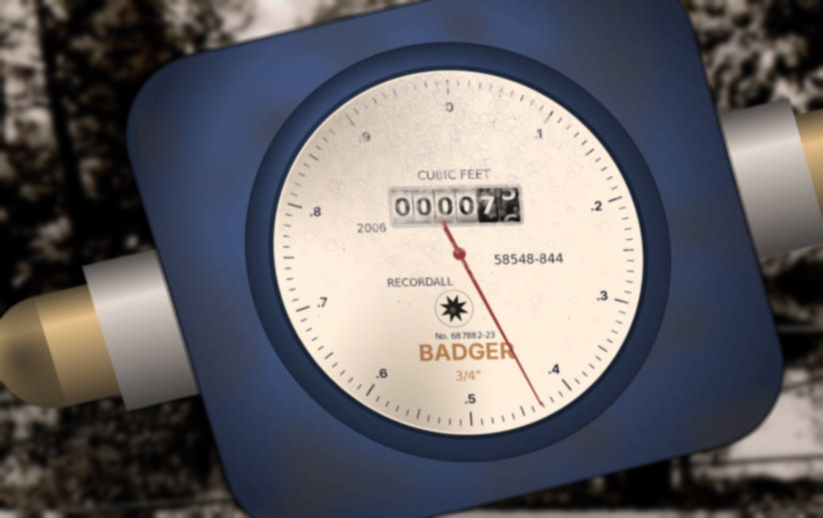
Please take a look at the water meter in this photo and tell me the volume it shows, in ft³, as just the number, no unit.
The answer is 75.43
